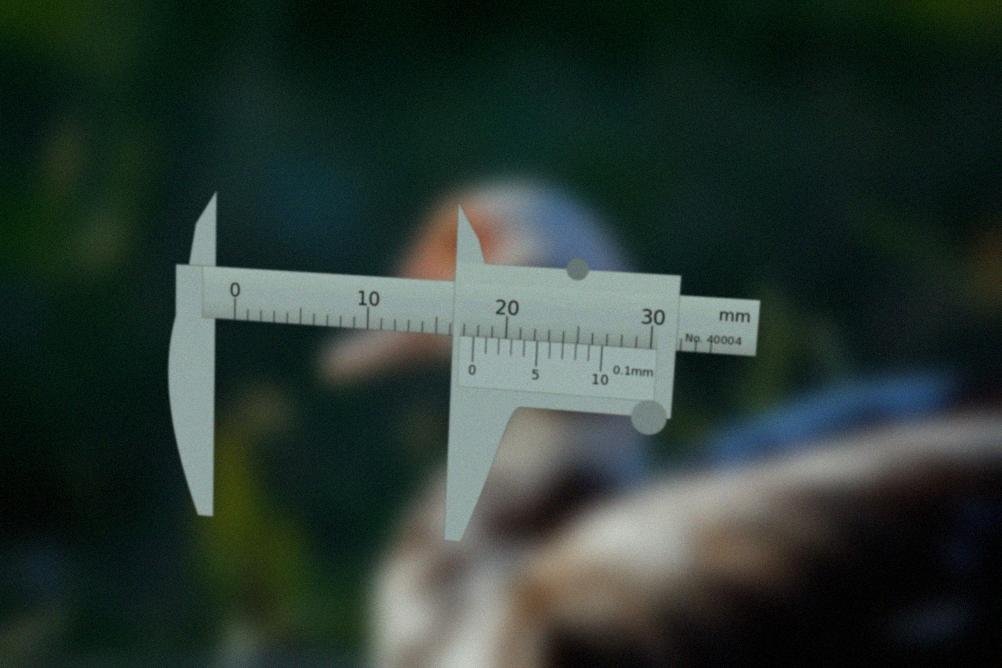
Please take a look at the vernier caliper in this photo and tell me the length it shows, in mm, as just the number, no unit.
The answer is 17.7
